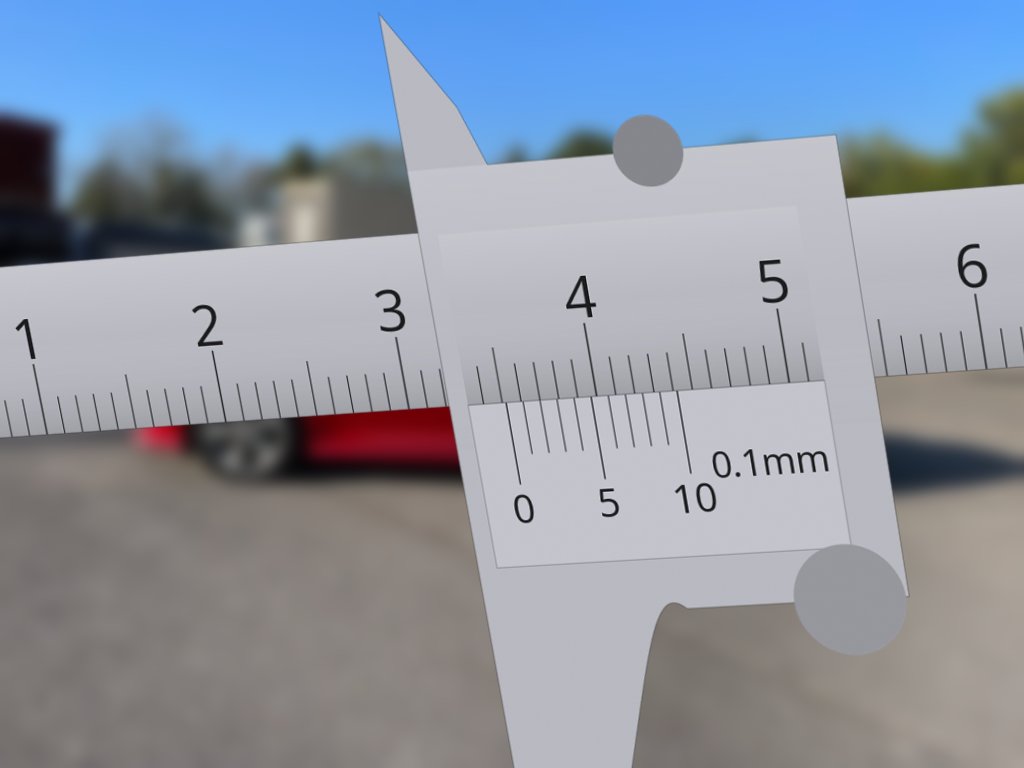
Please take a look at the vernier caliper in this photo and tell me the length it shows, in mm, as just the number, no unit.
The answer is 35.2
